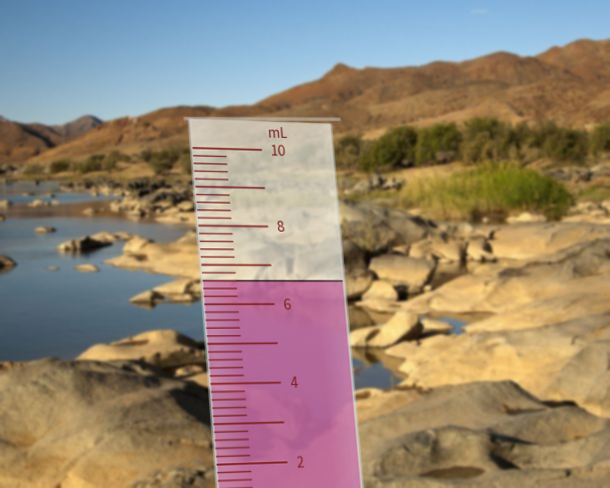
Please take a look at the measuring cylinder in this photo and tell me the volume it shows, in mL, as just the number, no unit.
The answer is 6.6
